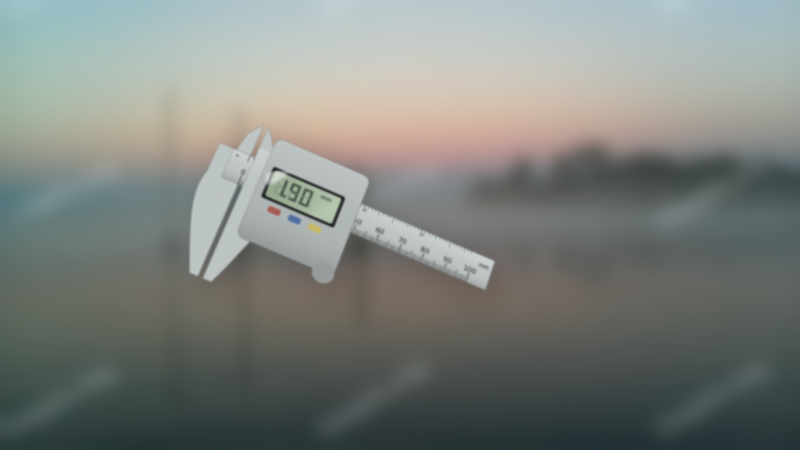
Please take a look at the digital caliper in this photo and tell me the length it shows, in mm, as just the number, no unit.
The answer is 1.90
